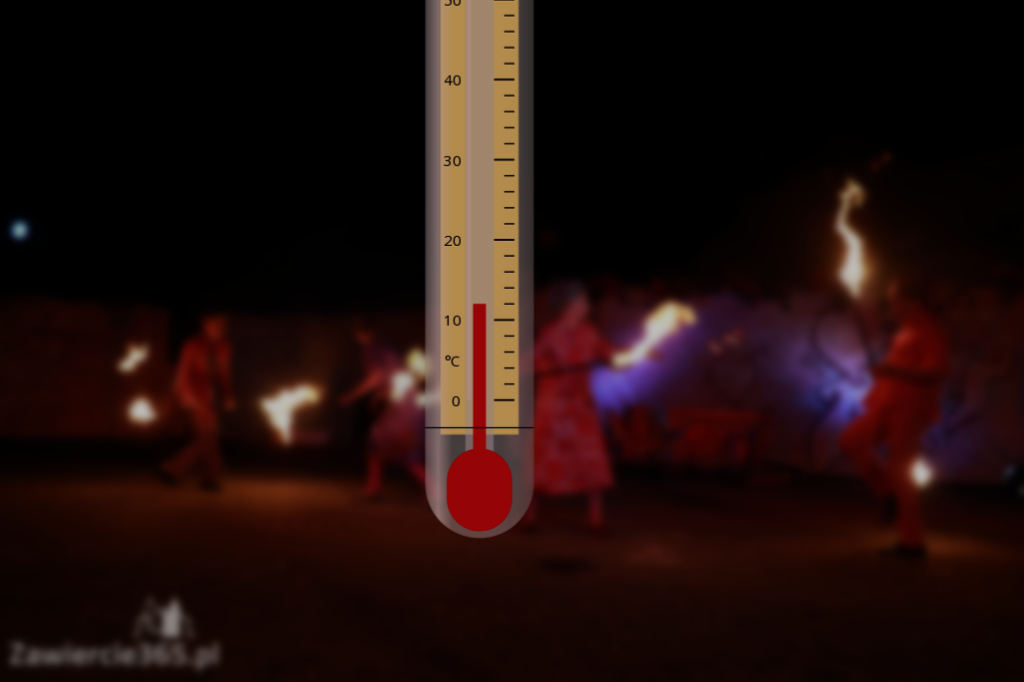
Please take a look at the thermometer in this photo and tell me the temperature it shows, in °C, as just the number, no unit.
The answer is 12
